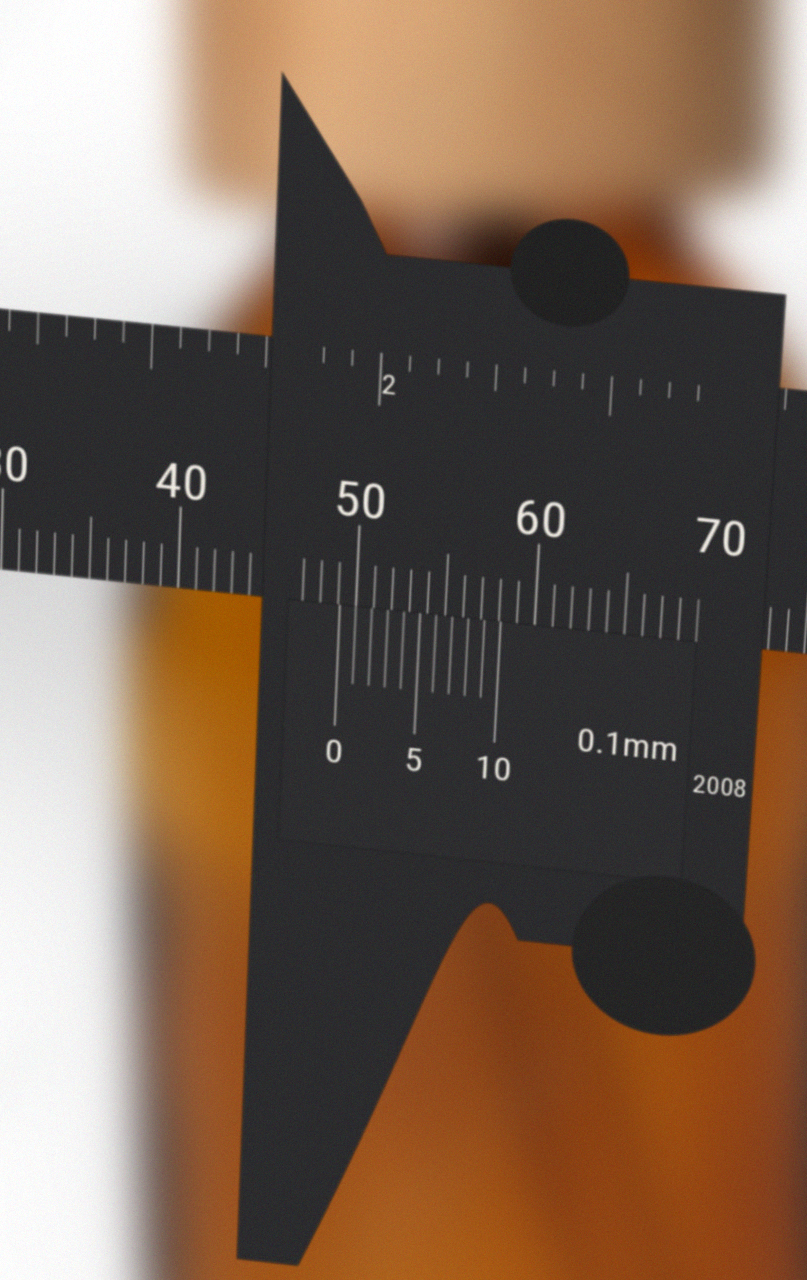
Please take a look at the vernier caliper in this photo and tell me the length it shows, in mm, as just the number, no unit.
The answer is 49.1
